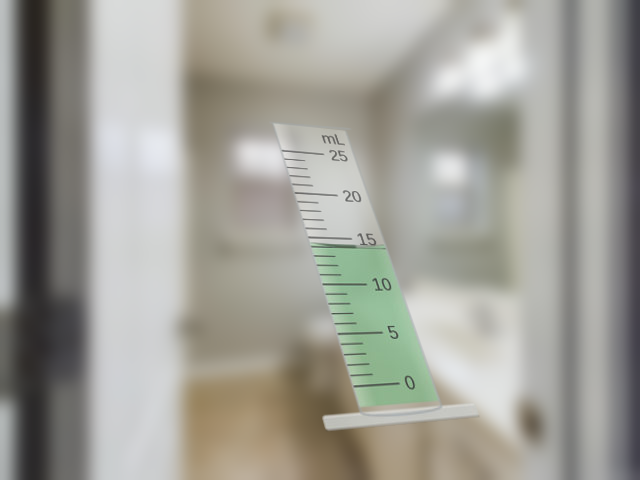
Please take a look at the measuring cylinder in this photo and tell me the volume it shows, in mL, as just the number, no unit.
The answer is 14
